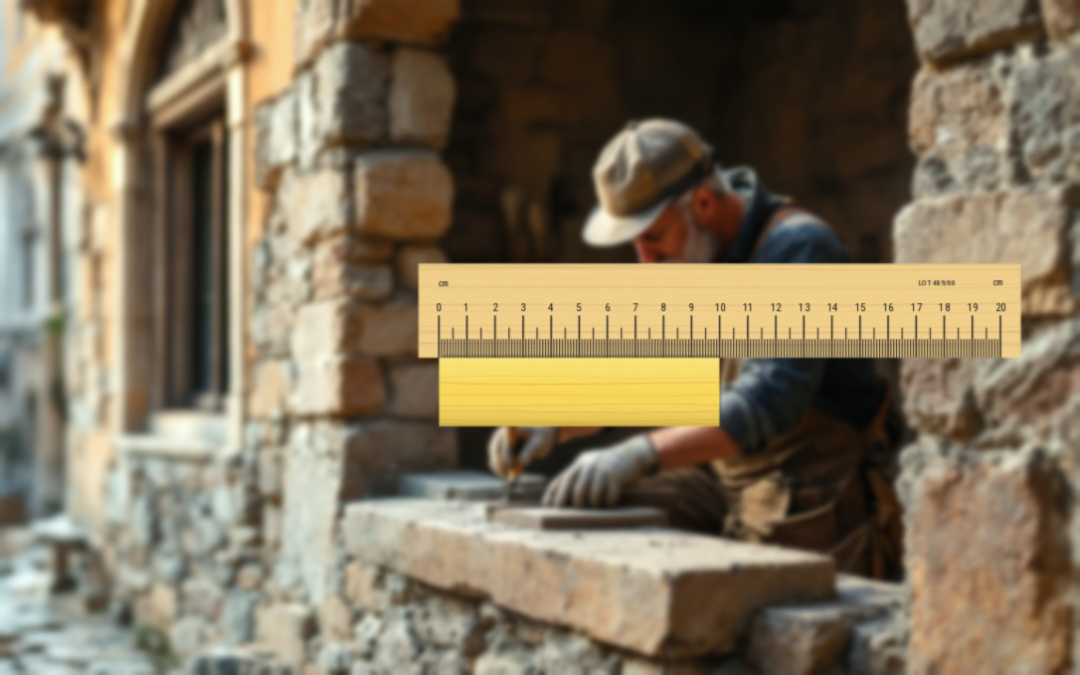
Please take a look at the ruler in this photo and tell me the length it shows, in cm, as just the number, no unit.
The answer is 10
